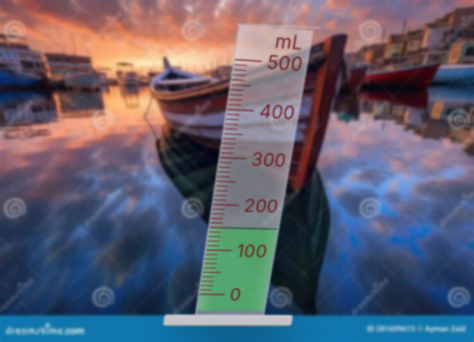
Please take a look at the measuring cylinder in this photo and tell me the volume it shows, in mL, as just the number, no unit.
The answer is 150
